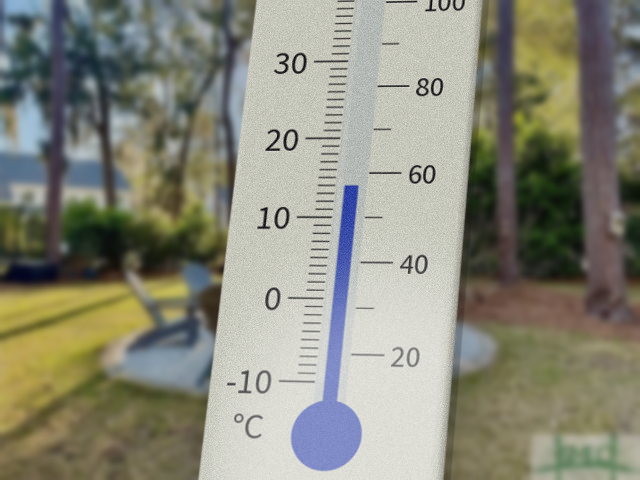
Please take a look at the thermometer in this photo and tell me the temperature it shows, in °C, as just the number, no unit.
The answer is 14
